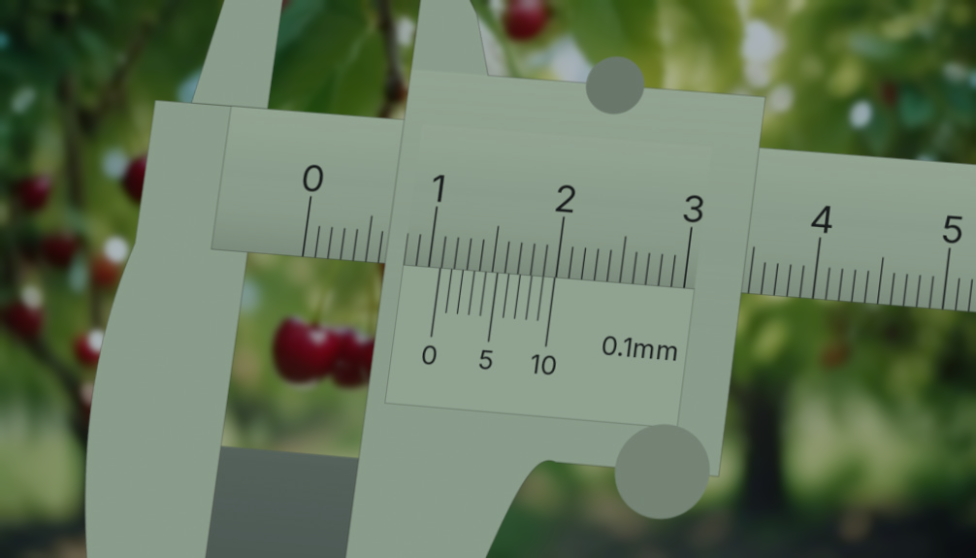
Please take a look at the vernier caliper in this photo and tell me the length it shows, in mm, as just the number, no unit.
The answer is 10.9
